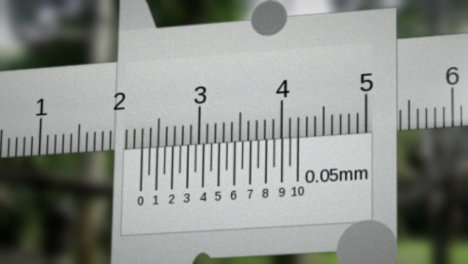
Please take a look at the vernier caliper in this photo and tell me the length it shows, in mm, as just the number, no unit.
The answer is 23.0
